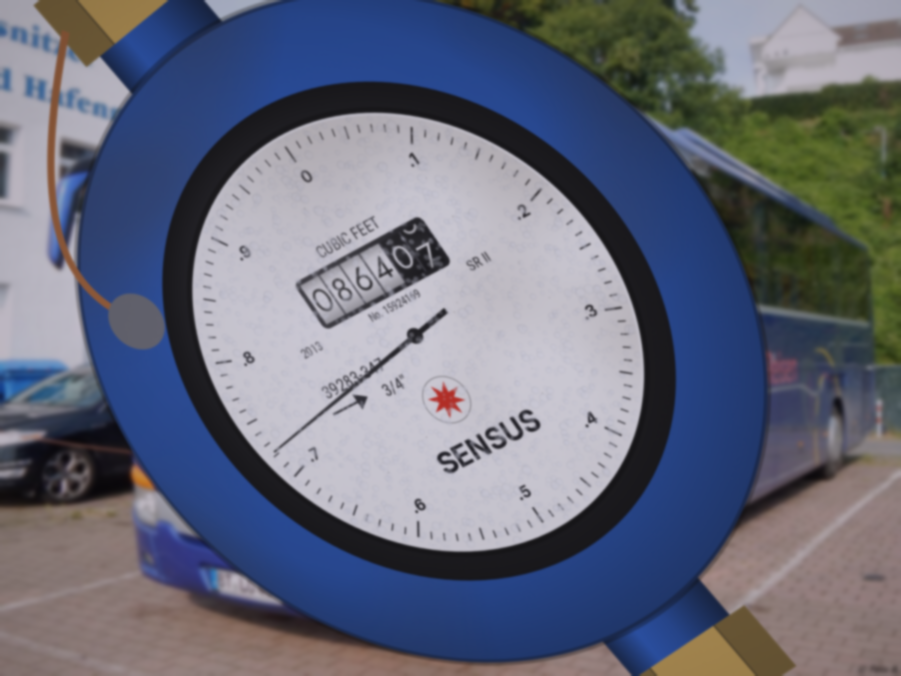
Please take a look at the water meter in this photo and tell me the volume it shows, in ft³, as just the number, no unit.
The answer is 86406.72
